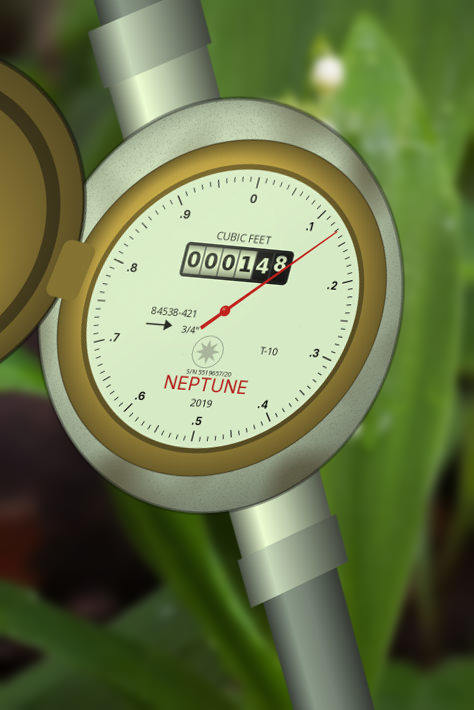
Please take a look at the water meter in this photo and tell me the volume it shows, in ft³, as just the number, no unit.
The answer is 148.13
